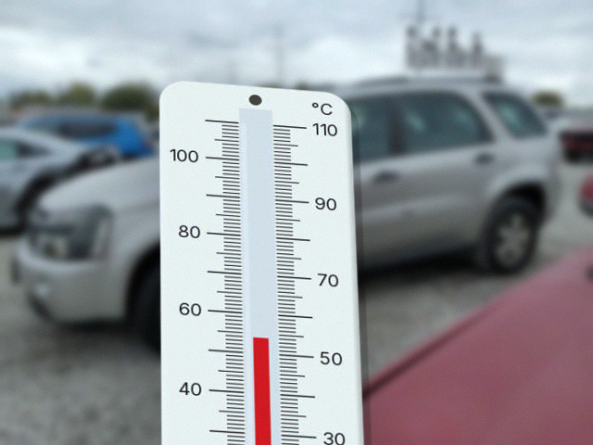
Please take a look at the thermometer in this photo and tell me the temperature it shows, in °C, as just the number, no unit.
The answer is 54
